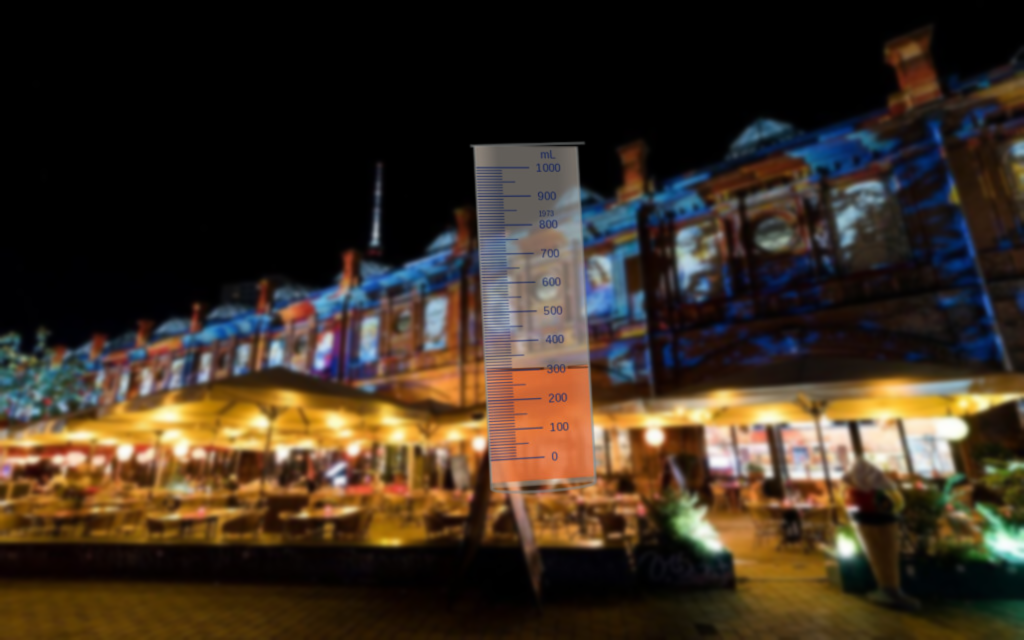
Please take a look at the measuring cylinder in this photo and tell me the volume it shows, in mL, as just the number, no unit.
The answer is 300
